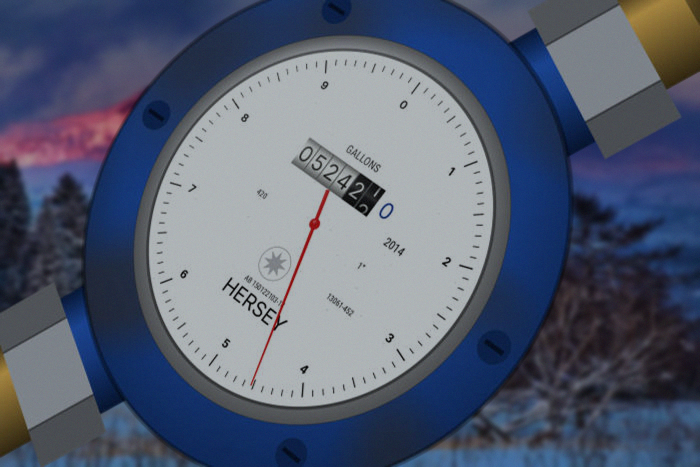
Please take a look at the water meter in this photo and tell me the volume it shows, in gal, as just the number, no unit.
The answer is 524214.5
